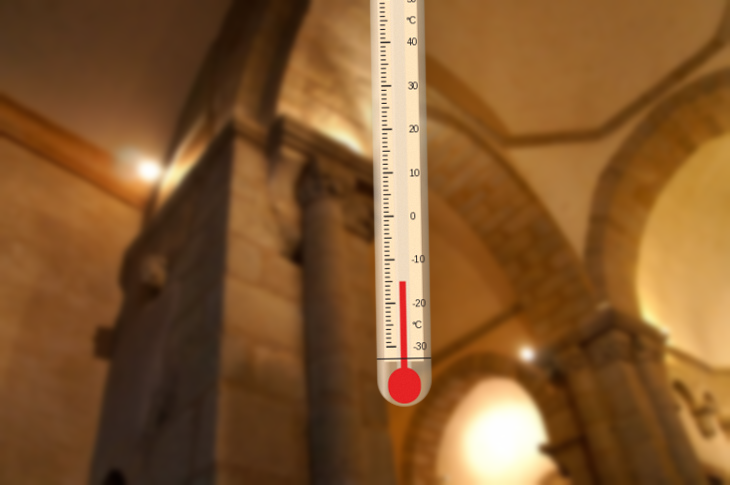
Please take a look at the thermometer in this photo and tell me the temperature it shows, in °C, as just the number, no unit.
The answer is -15
